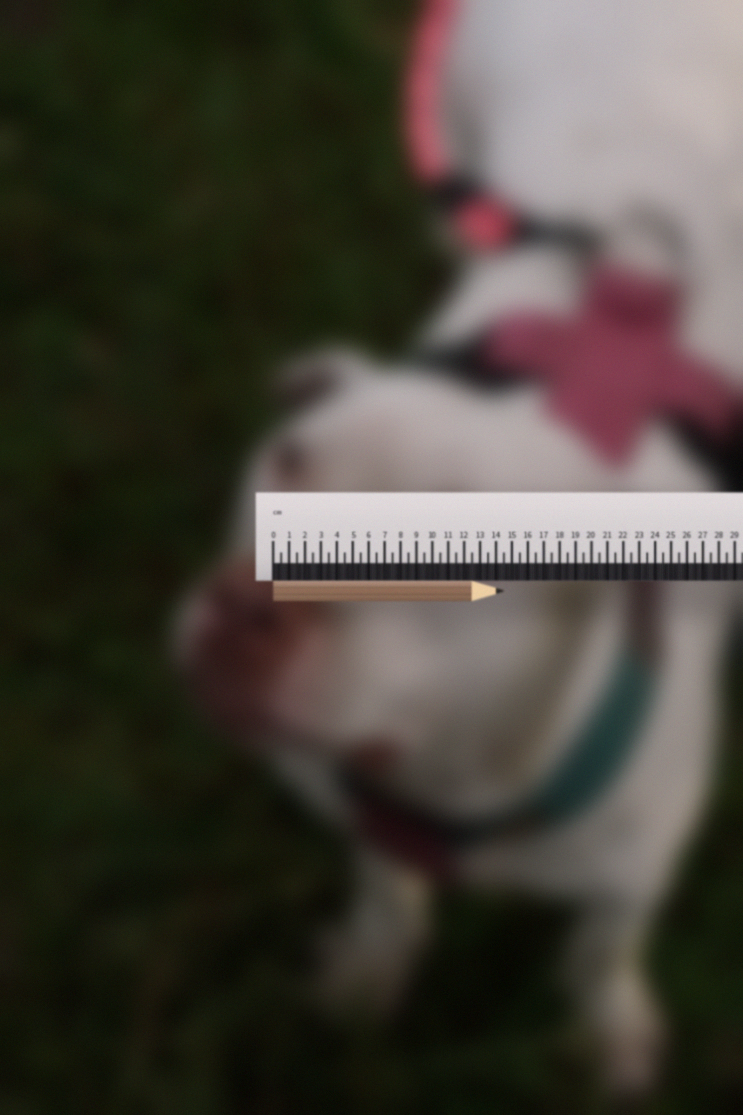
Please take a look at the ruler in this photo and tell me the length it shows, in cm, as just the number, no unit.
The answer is 14.5
